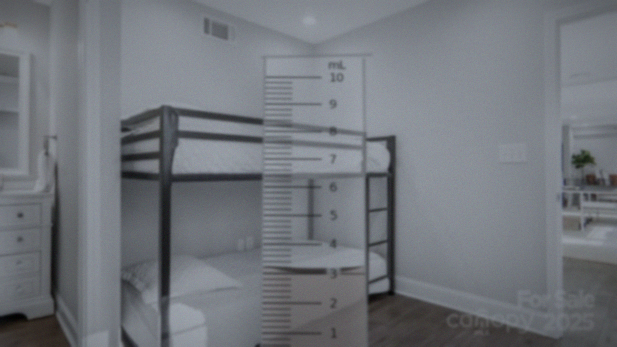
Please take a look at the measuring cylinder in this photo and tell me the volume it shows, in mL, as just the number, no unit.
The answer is 3
